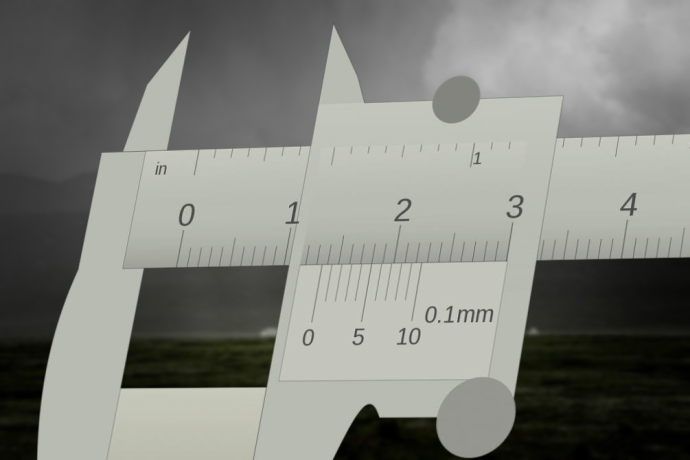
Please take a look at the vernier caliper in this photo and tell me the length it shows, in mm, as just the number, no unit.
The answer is 13.5
